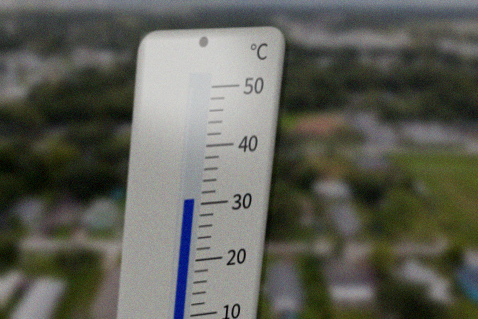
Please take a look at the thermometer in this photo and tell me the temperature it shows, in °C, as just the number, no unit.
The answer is 31
